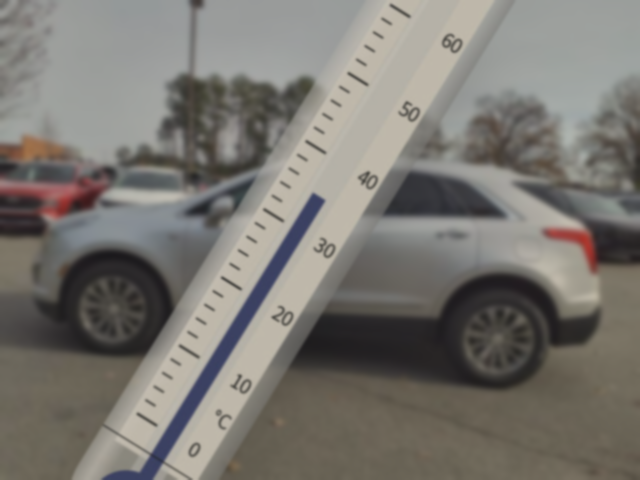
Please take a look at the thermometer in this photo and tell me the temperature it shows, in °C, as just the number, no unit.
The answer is 35
